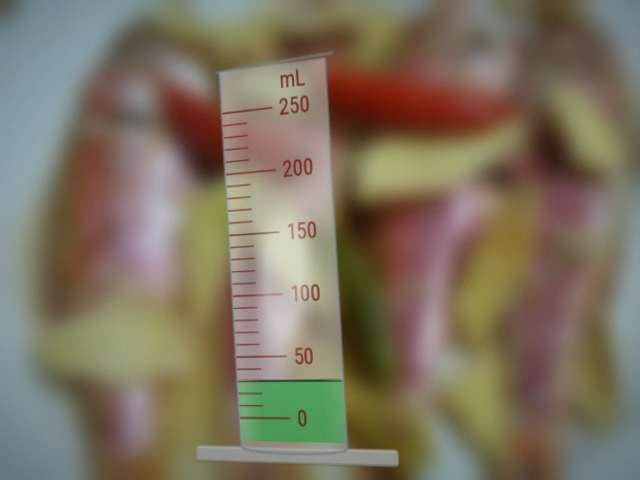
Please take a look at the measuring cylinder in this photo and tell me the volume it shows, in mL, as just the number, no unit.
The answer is 30
